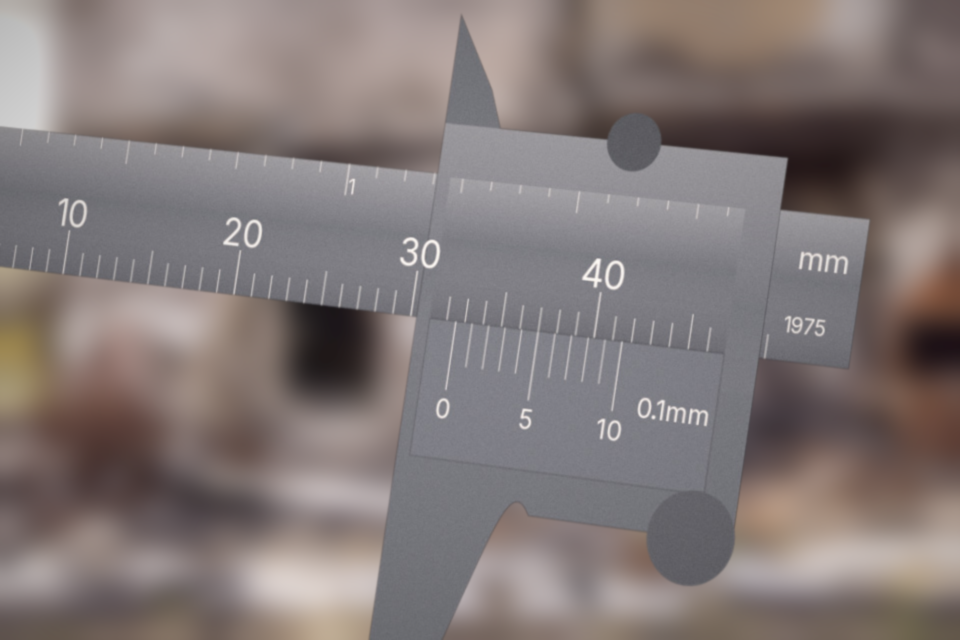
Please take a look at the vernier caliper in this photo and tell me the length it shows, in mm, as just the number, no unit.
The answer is 32.5
